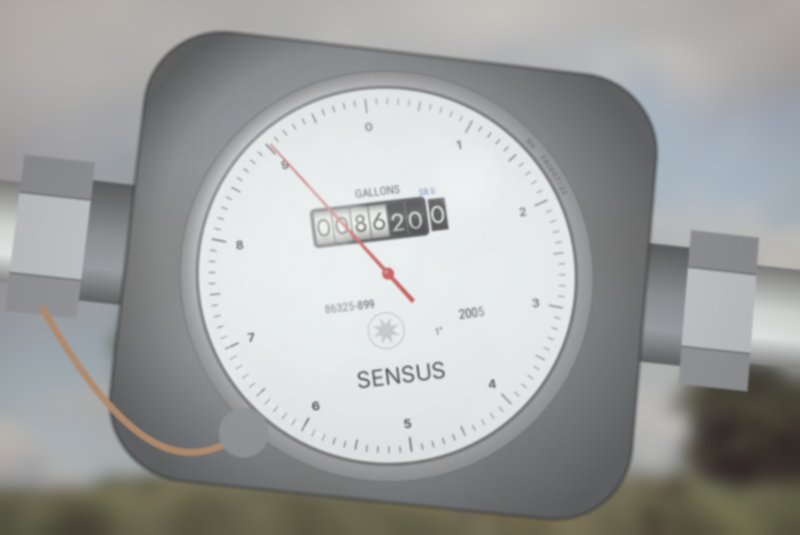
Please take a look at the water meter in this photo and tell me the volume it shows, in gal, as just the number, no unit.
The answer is 86199.0
